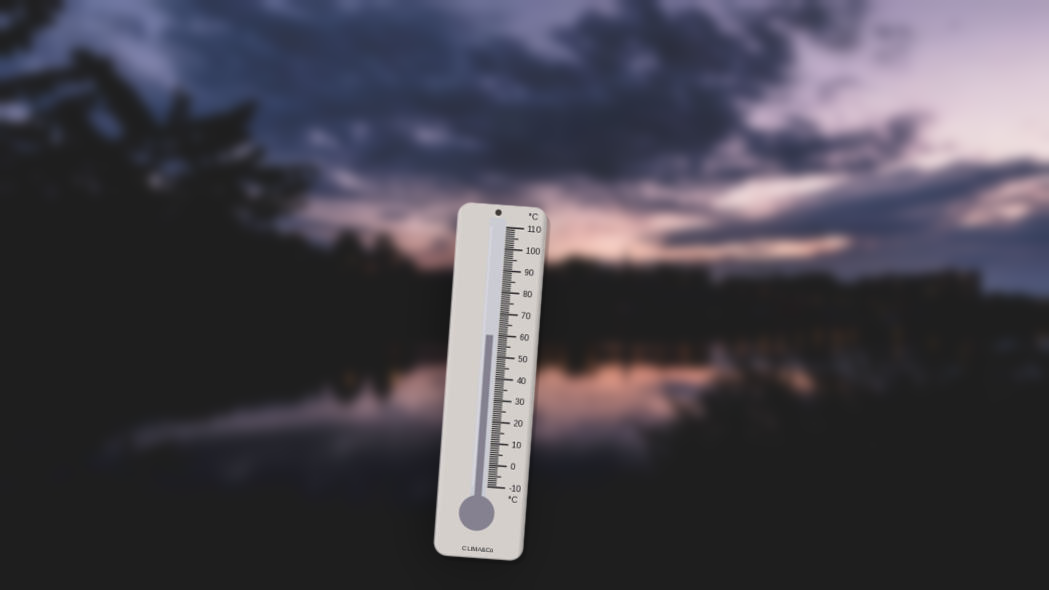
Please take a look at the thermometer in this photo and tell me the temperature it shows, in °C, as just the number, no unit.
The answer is 60
